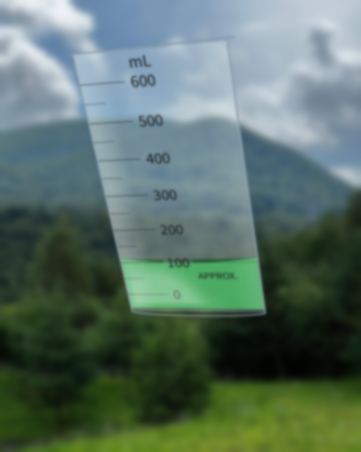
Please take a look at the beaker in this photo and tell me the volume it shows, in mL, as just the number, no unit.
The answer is 100
